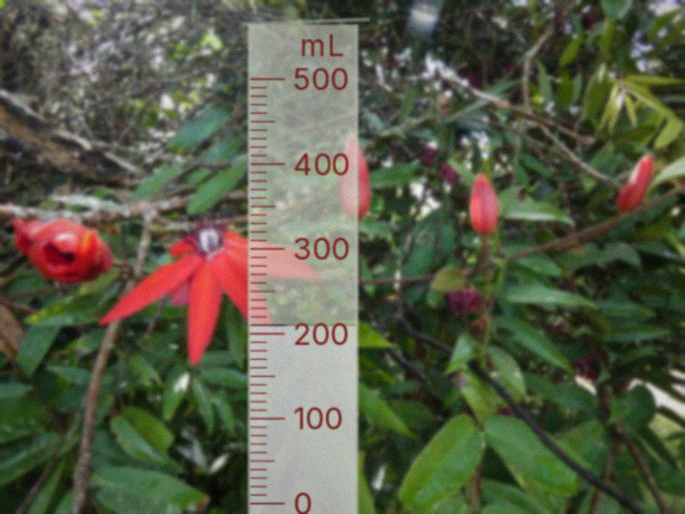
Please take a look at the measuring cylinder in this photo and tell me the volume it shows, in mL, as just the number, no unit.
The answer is 210
